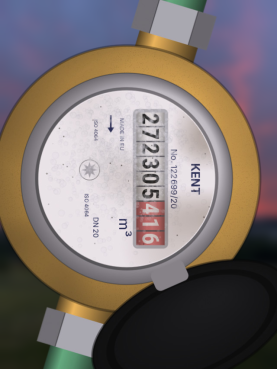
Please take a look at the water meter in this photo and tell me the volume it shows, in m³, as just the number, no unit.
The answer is 272305.416
